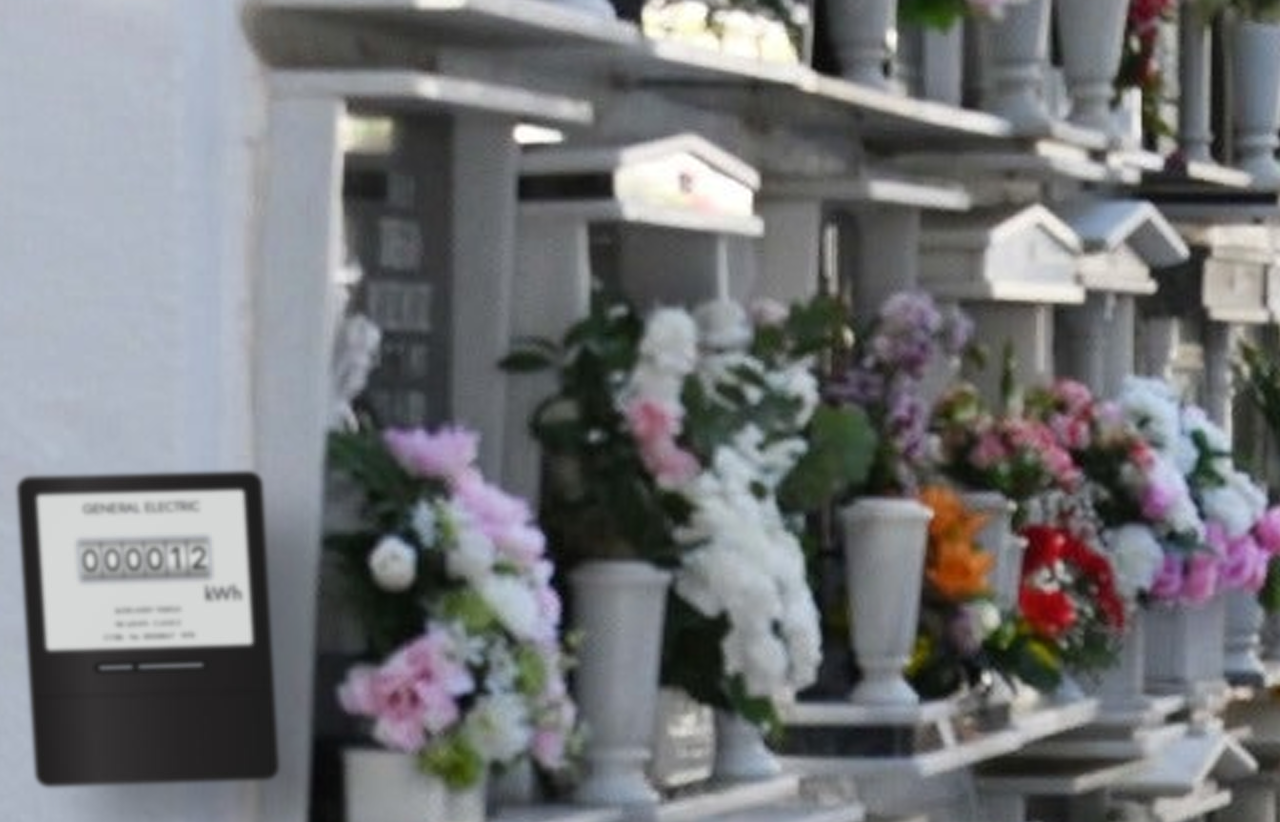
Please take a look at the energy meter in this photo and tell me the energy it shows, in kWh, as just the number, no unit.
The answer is 12
